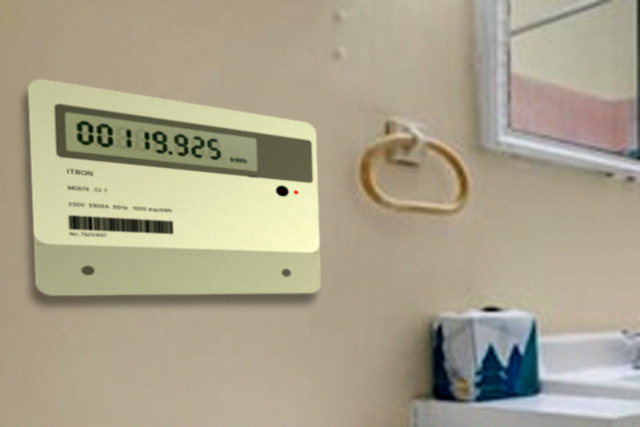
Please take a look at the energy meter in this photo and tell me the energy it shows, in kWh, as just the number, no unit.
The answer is 119.925
